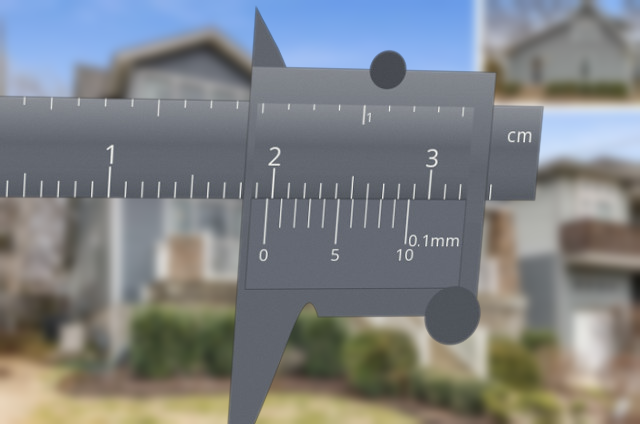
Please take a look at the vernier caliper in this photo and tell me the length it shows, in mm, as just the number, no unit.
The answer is 19.7
